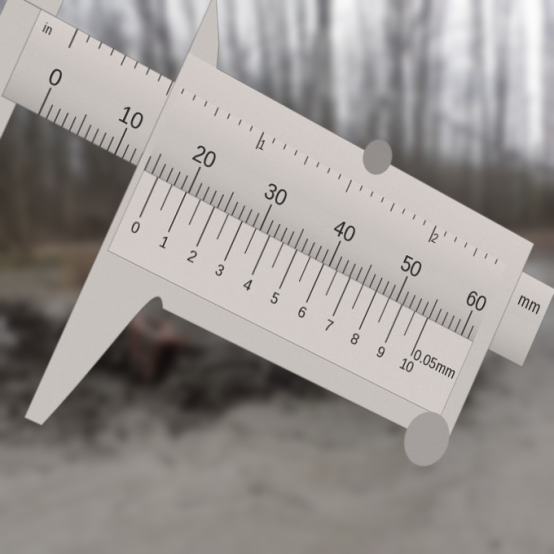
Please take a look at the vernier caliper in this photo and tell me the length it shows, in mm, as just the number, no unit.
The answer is 15.8
